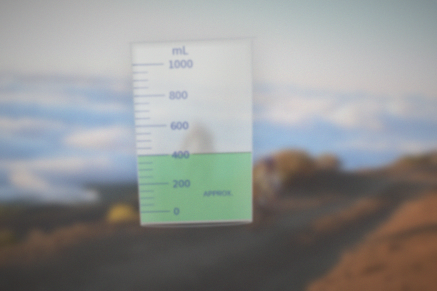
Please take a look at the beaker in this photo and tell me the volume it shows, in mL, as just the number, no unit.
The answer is 400
